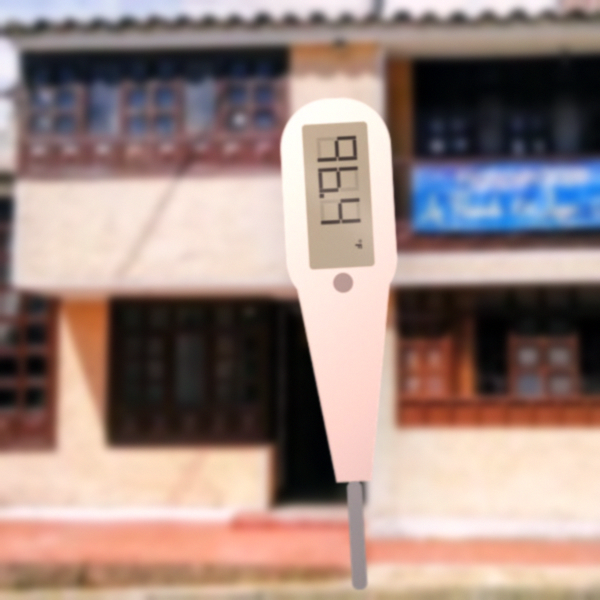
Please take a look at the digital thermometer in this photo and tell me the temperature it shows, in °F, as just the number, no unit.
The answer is 96.4
